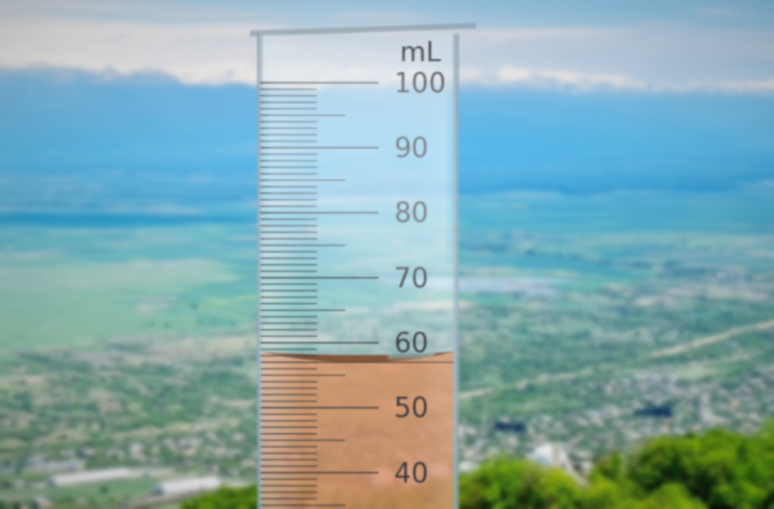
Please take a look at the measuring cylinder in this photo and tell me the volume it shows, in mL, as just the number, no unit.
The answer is 57
